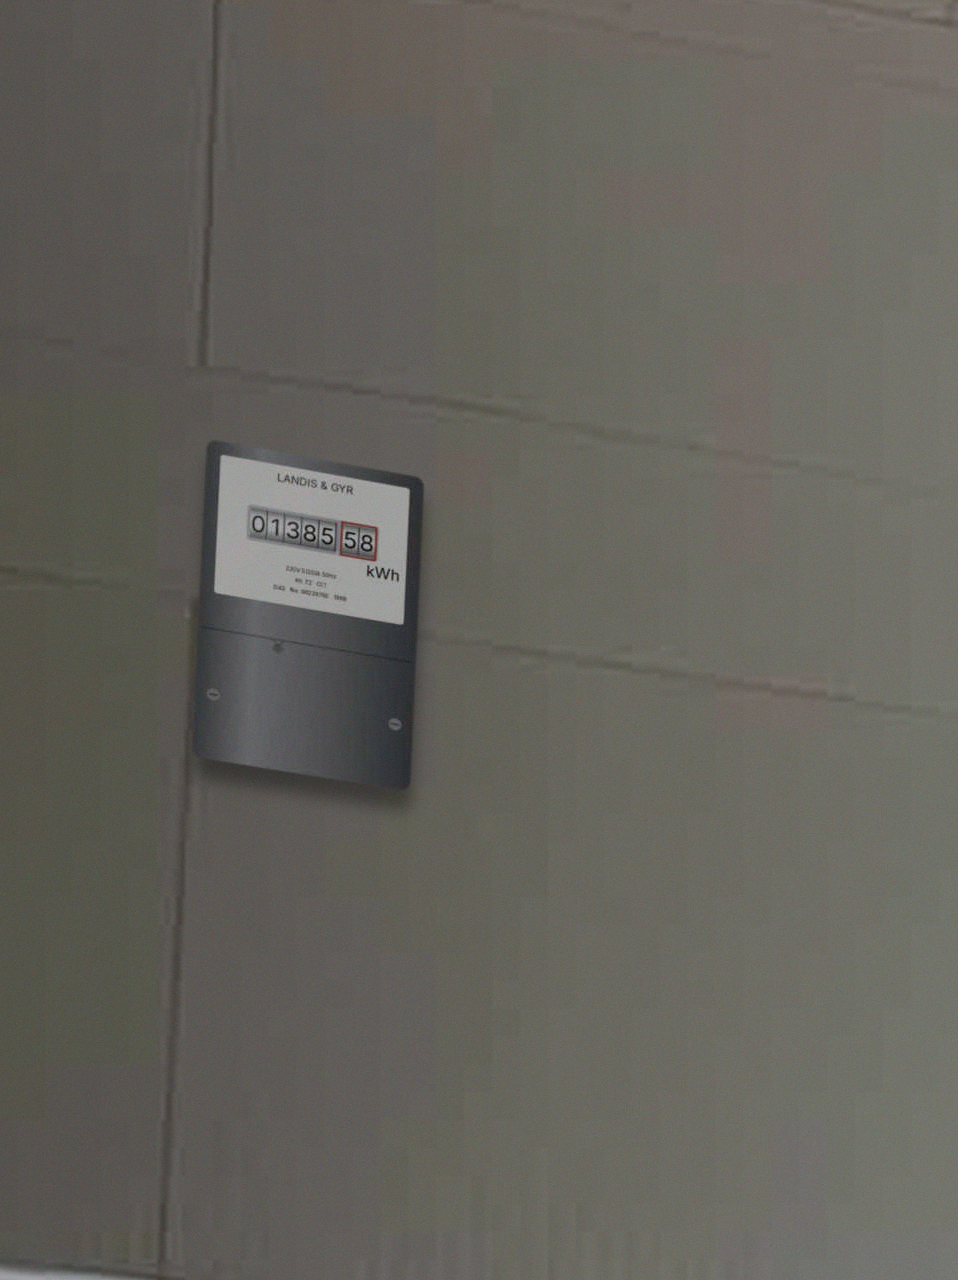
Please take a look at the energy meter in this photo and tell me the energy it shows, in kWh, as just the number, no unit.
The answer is 1385.58
